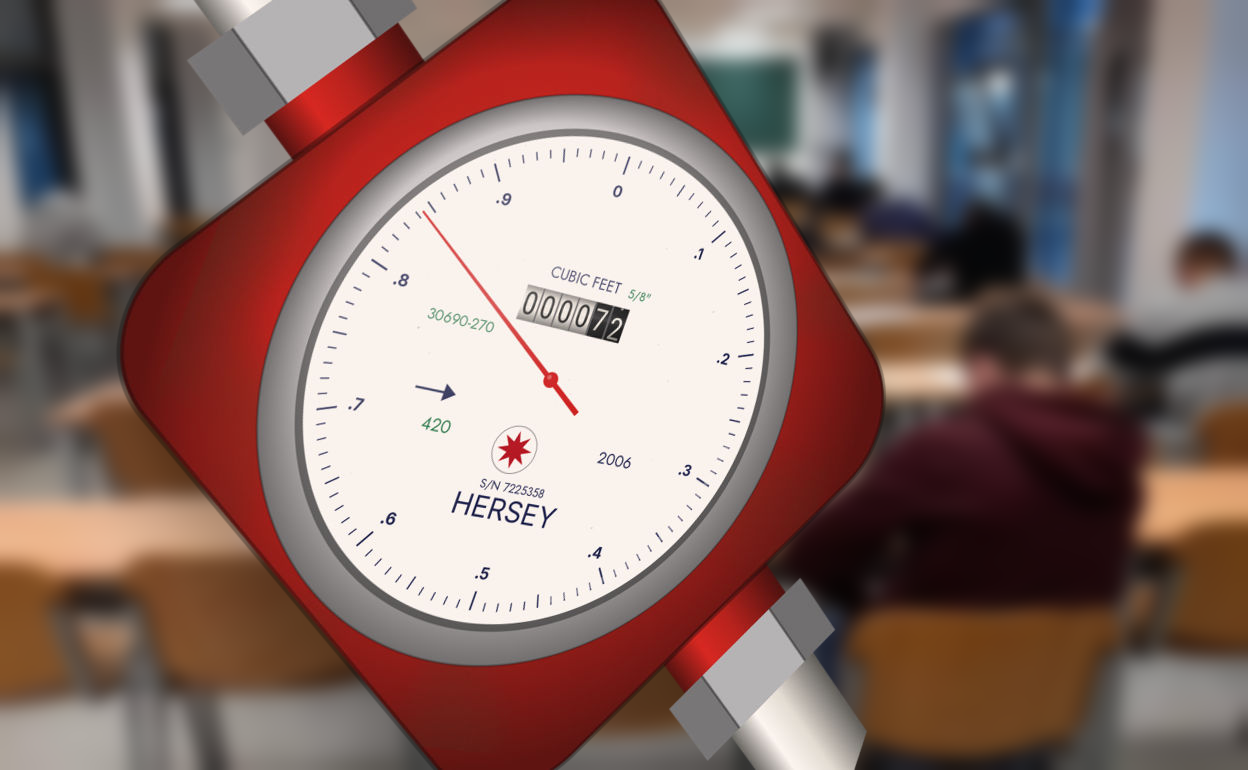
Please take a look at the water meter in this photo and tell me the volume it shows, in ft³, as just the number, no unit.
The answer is 71.84
